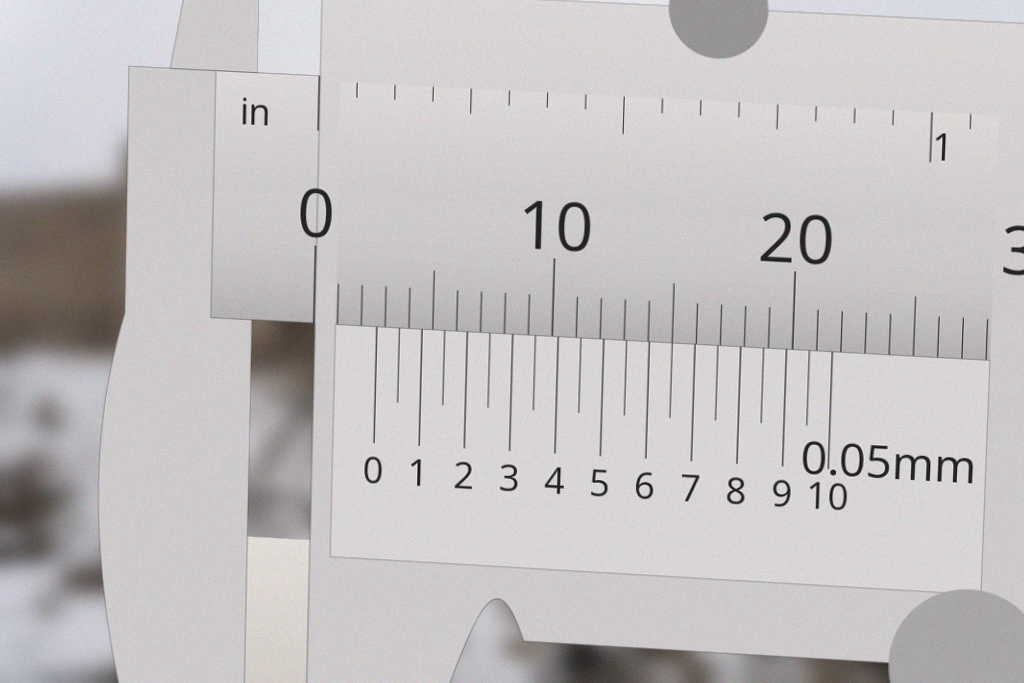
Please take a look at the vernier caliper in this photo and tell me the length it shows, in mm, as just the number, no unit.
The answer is 2.65
